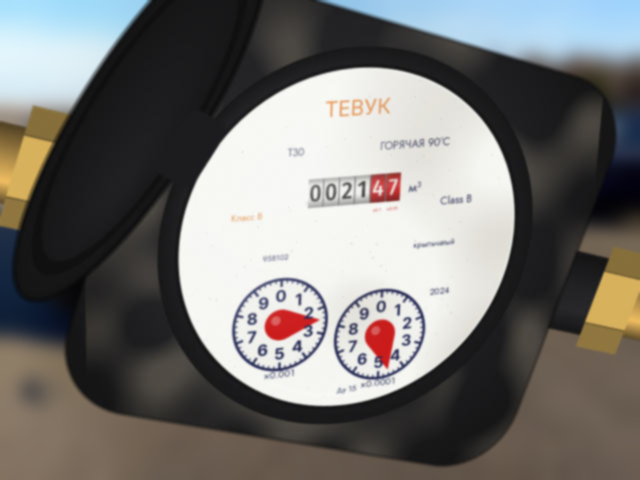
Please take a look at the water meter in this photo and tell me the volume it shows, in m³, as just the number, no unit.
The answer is 21.4724
